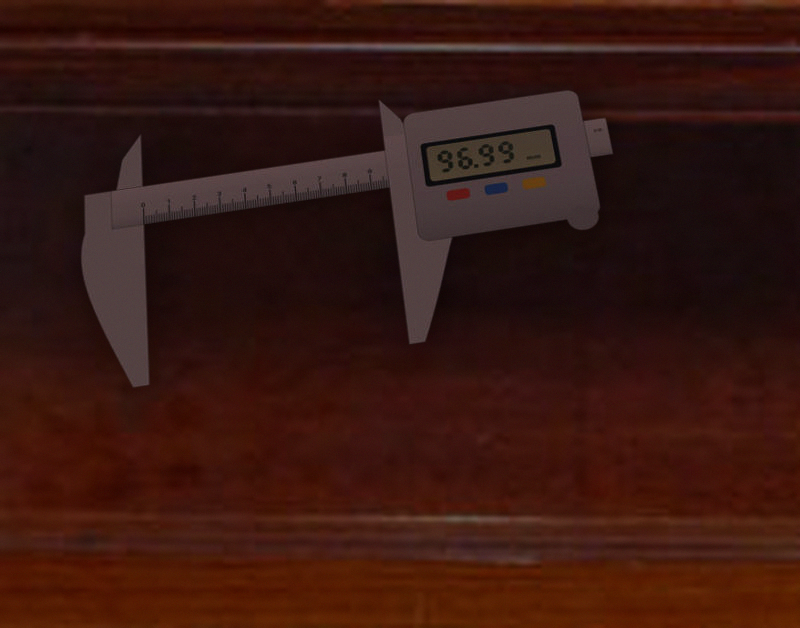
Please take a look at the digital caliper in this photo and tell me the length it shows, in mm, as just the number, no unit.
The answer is 96.99
